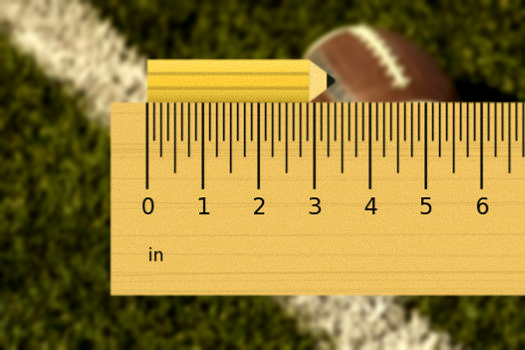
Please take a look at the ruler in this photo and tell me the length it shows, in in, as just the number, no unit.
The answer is 3.375
